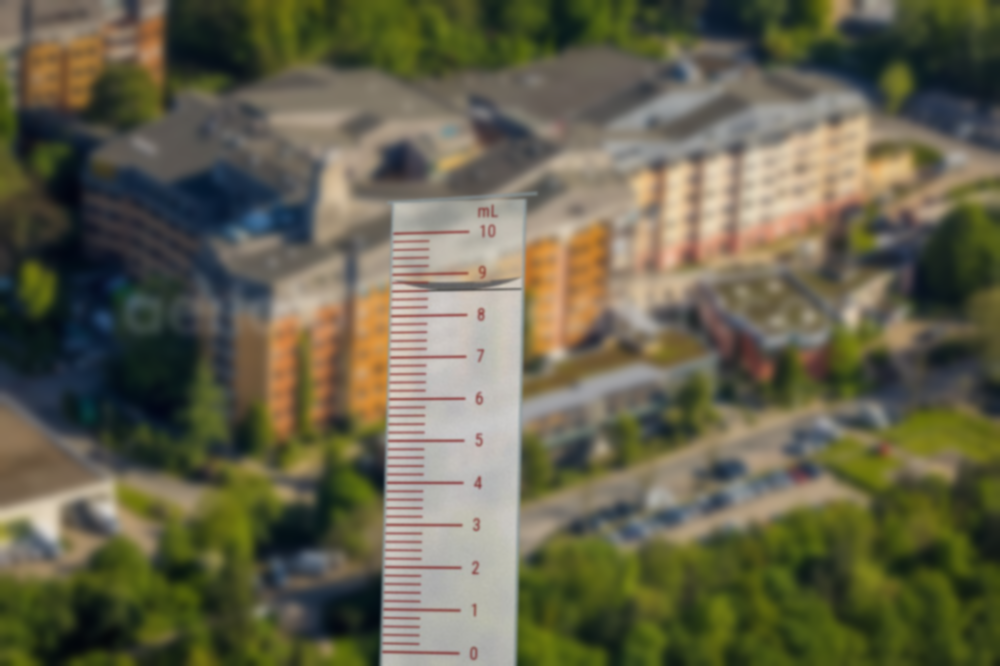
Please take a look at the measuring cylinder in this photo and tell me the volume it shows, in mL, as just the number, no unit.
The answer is 8.6
